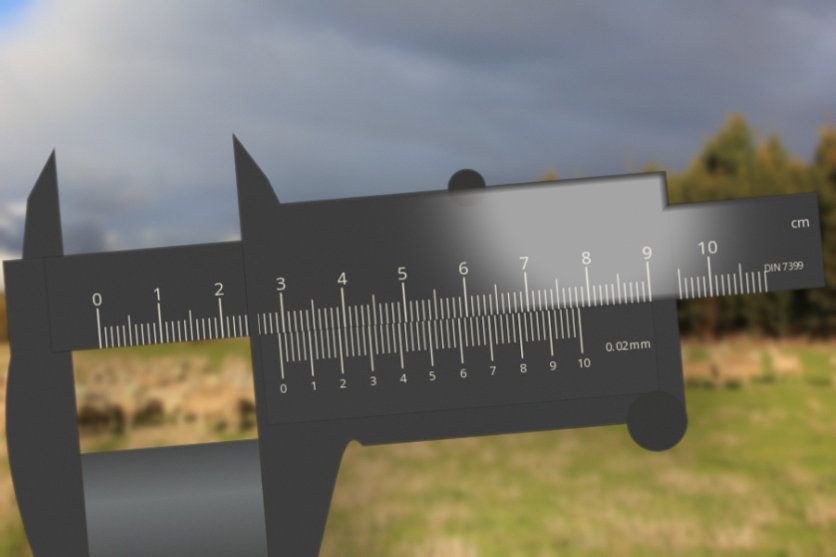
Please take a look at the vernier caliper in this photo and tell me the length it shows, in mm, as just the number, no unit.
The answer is 29.2
